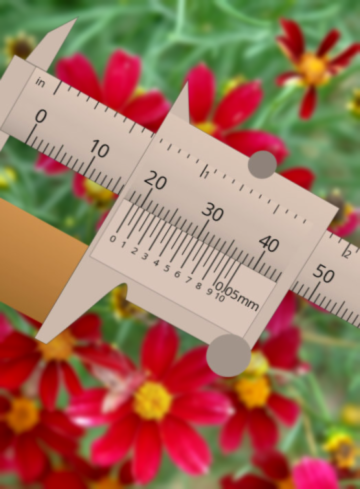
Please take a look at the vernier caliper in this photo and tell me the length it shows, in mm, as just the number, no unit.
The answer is 18.8
